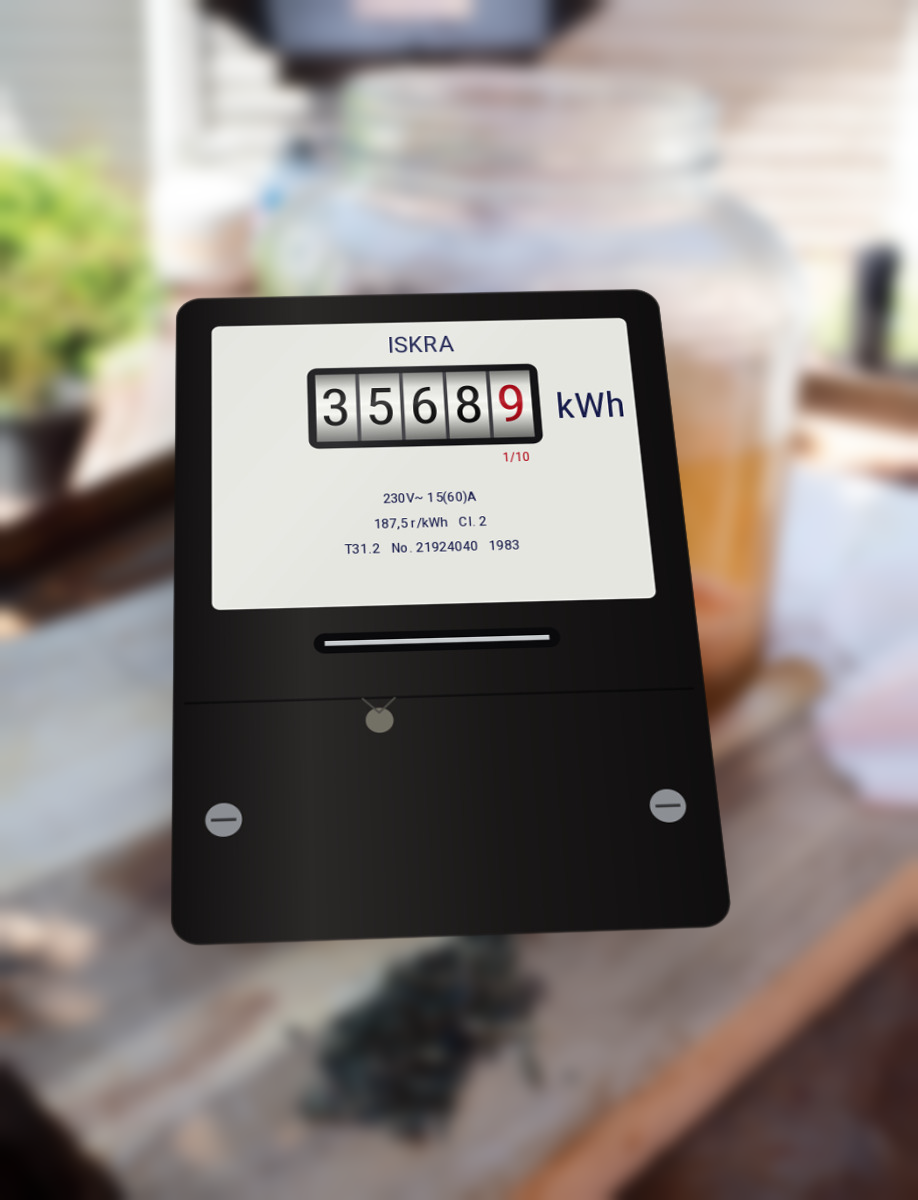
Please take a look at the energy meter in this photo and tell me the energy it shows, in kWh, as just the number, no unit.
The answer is 3568.9
